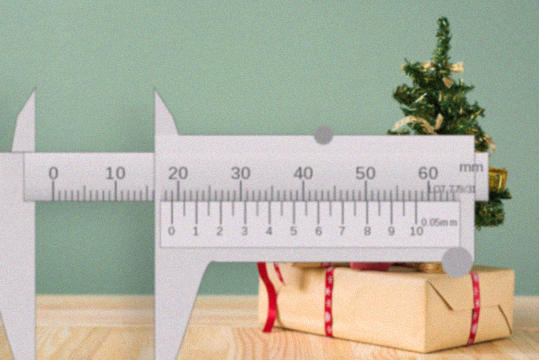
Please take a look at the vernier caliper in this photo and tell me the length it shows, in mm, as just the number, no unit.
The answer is 19.0
